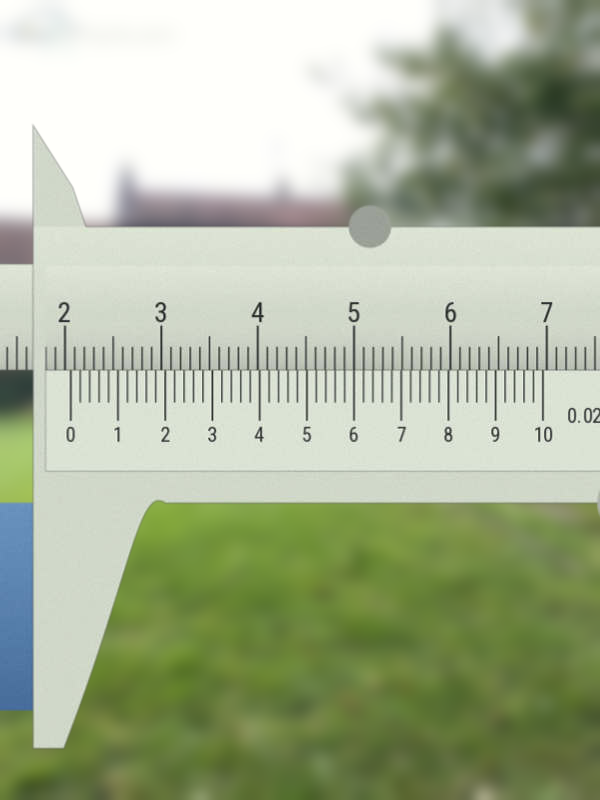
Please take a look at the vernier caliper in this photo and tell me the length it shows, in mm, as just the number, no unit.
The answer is 20.6
